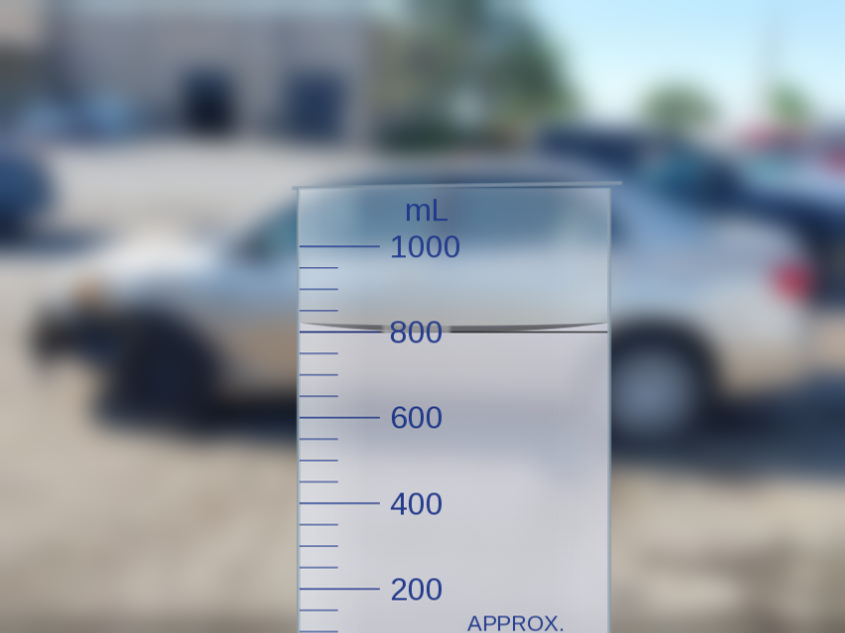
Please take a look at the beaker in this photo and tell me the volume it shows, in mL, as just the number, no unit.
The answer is 800
